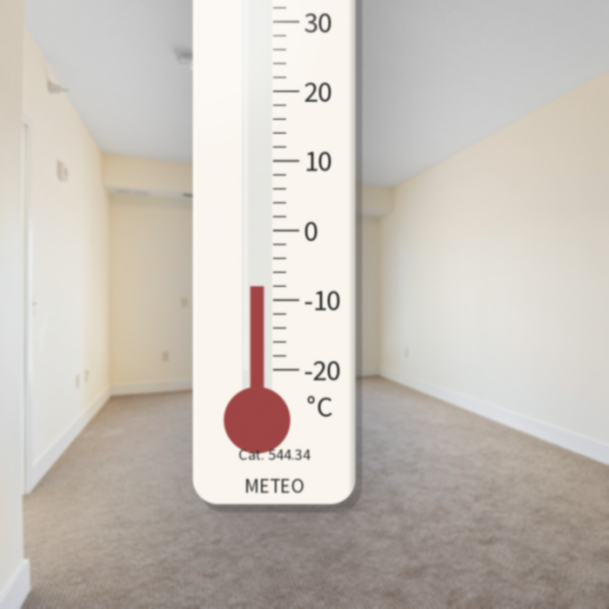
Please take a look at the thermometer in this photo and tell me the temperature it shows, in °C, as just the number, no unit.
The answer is -8
